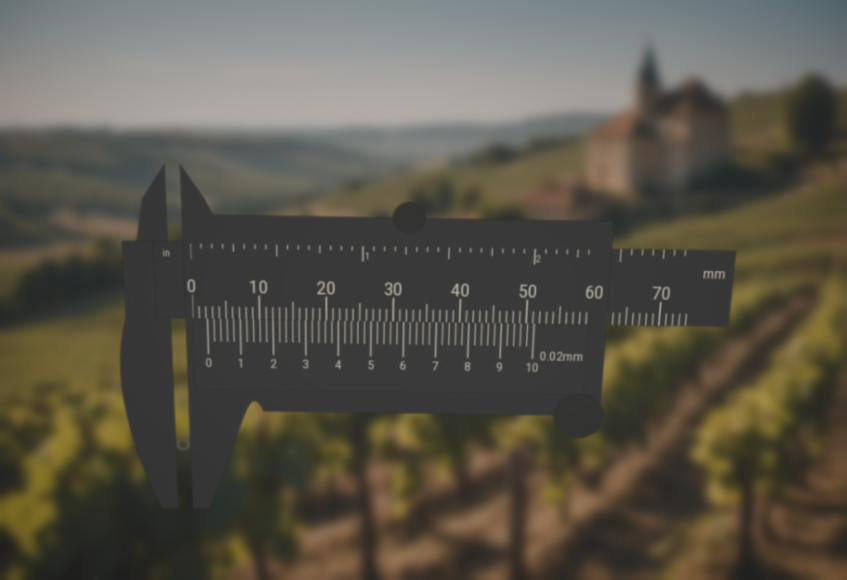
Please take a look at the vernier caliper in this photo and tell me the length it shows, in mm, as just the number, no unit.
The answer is 2.2
